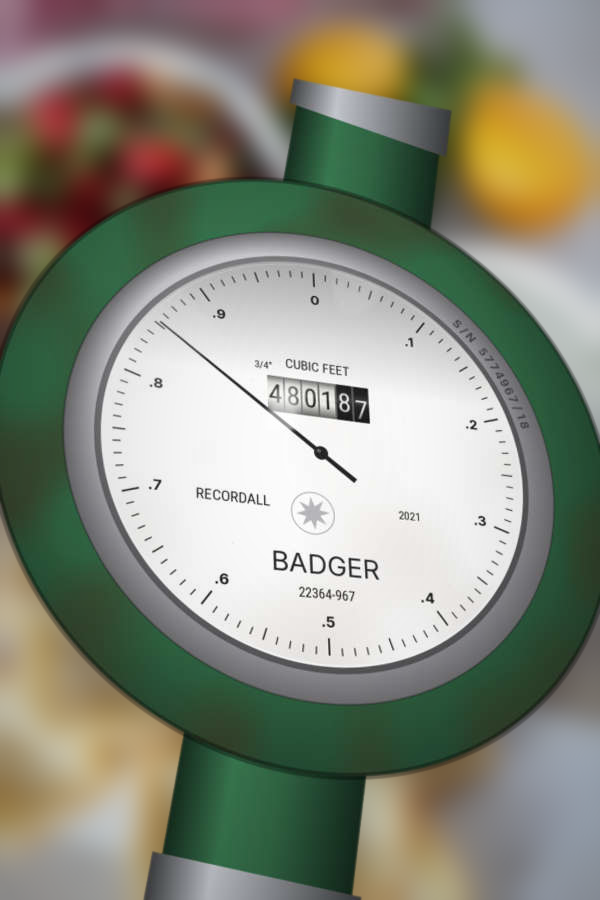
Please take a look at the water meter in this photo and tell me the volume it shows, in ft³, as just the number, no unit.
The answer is 480186.85
